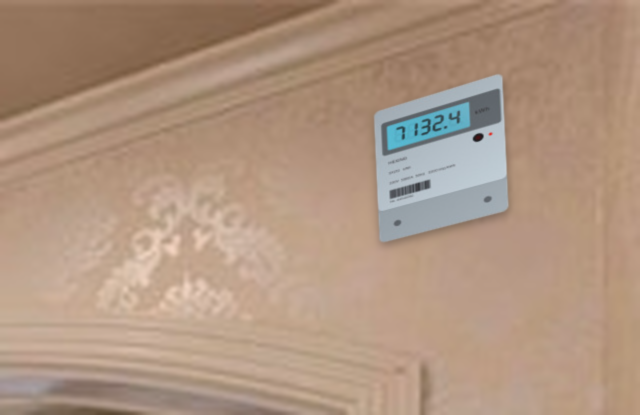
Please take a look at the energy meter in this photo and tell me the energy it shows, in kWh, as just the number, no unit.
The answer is 7132.4
